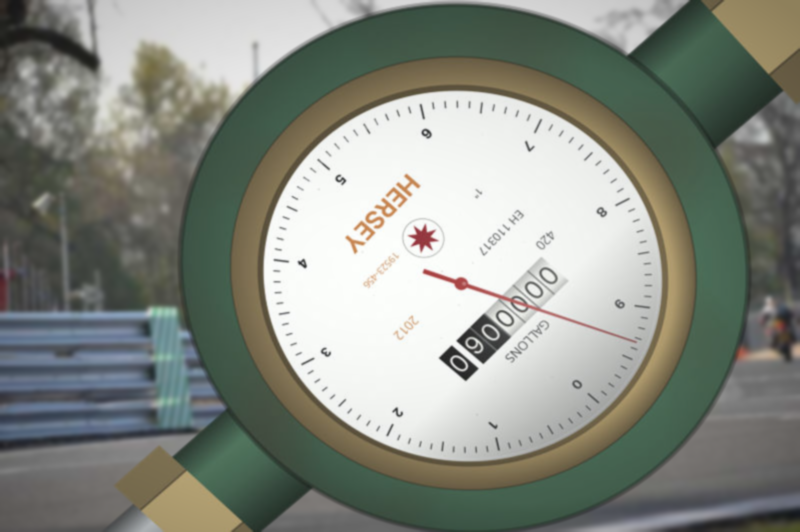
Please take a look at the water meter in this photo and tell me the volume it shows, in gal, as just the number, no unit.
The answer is 59.3
